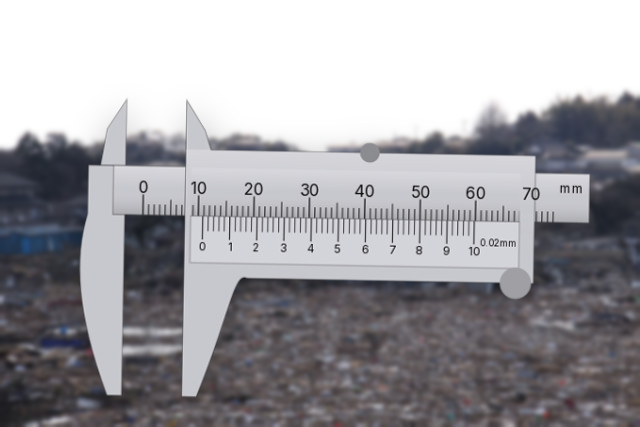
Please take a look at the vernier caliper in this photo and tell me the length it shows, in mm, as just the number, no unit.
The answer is 10.8
